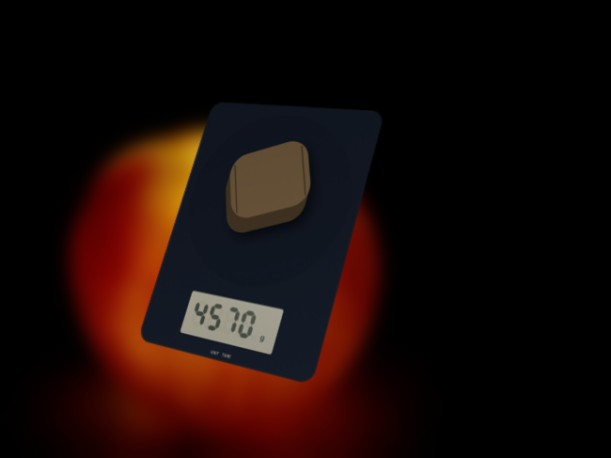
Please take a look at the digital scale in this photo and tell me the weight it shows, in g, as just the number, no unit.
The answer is 4570
